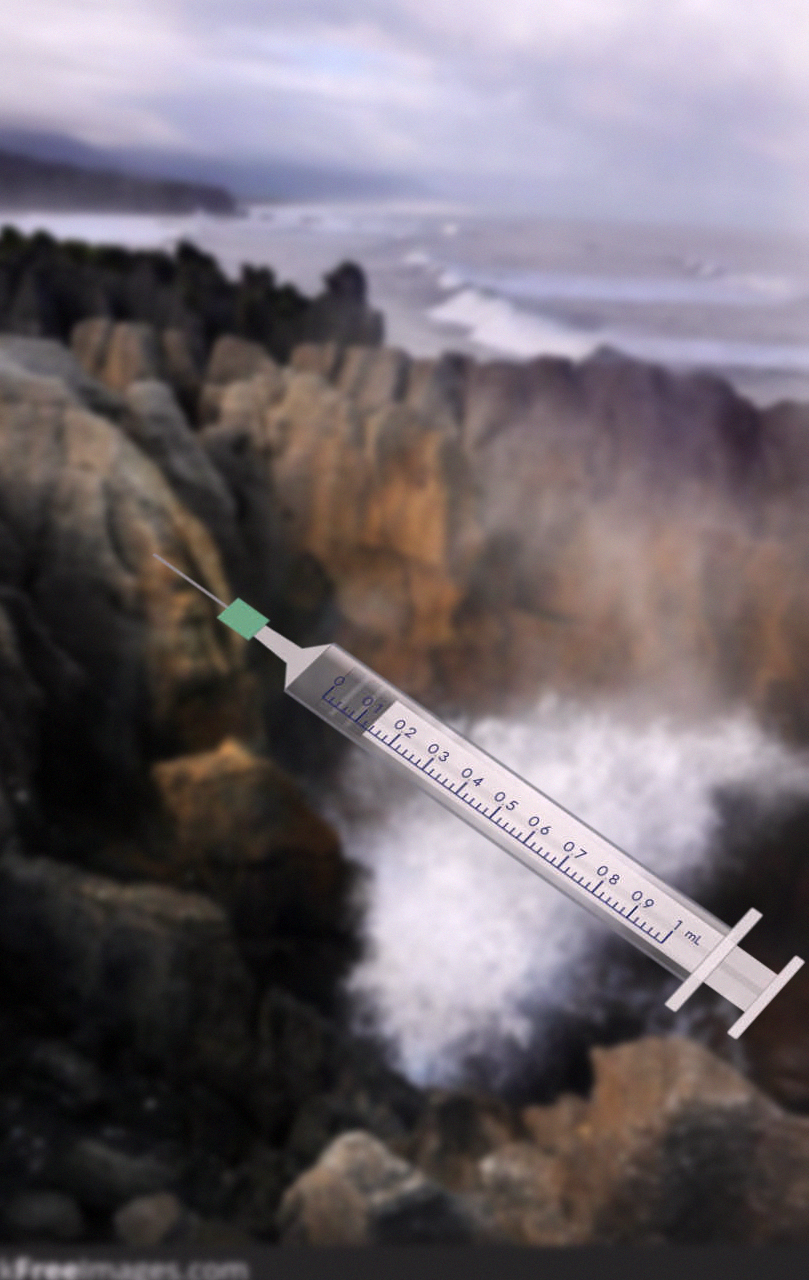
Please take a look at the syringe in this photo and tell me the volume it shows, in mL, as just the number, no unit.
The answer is 0
